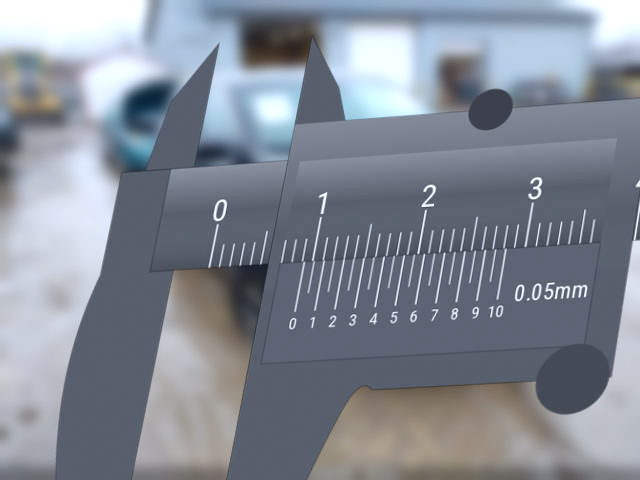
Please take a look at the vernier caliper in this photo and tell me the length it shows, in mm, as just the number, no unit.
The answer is 9.2
